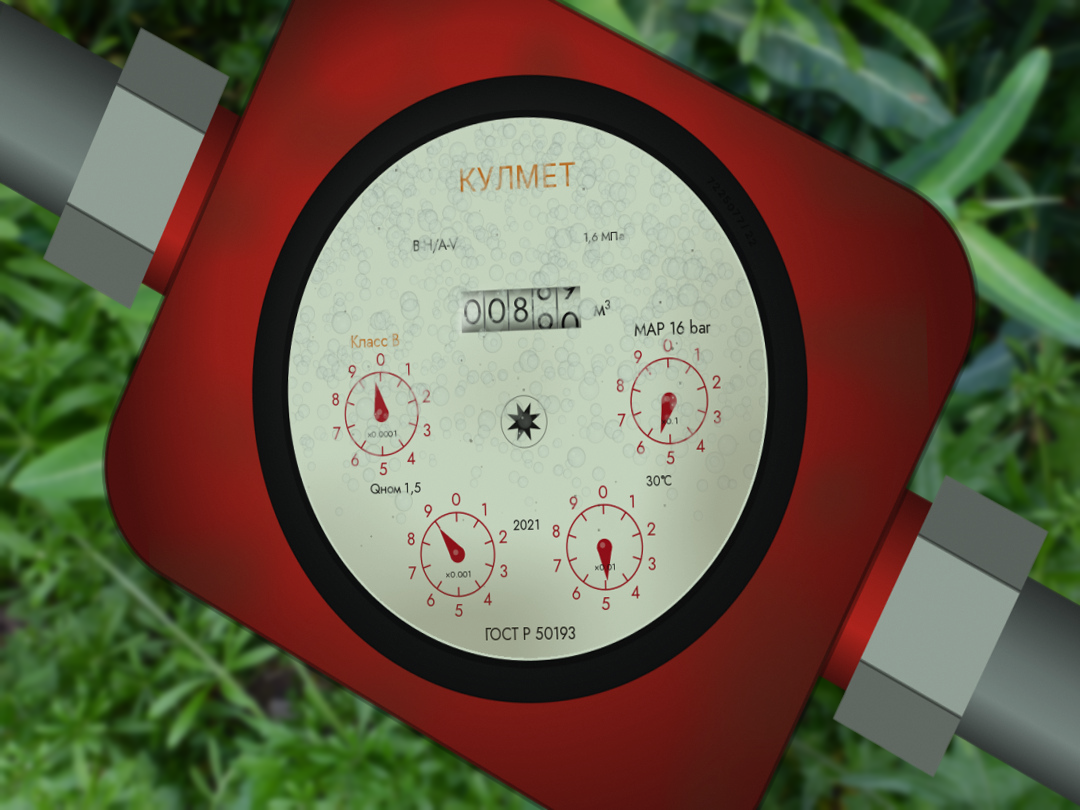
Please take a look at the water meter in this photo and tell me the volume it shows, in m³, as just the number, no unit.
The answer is 889.5489
